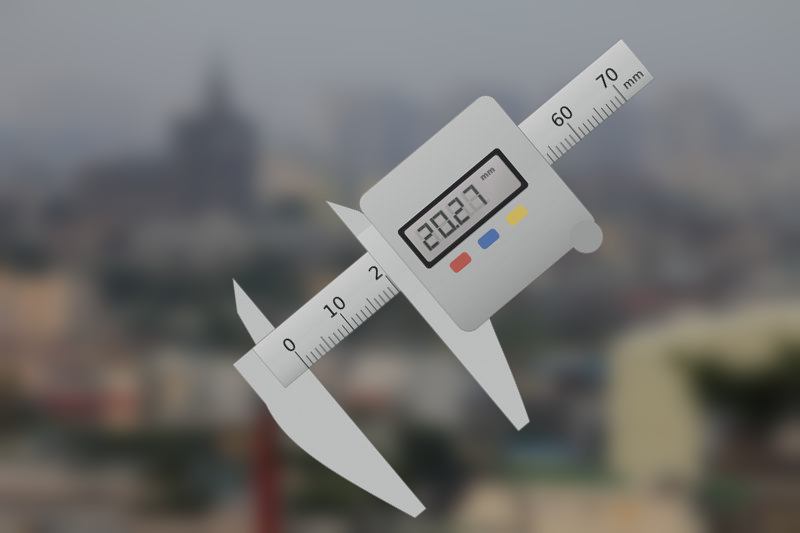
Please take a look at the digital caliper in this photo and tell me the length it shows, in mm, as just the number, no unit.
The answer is 20.27
